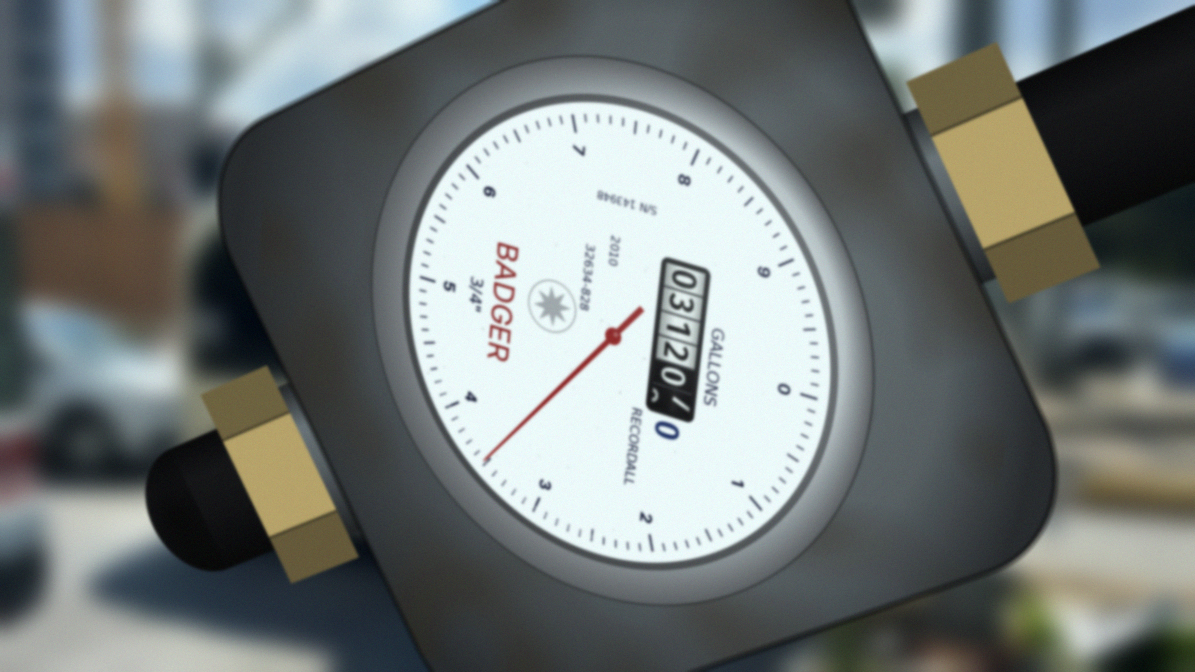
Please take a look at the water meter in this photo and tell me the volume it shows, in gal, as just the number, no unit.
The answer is 312073.5
